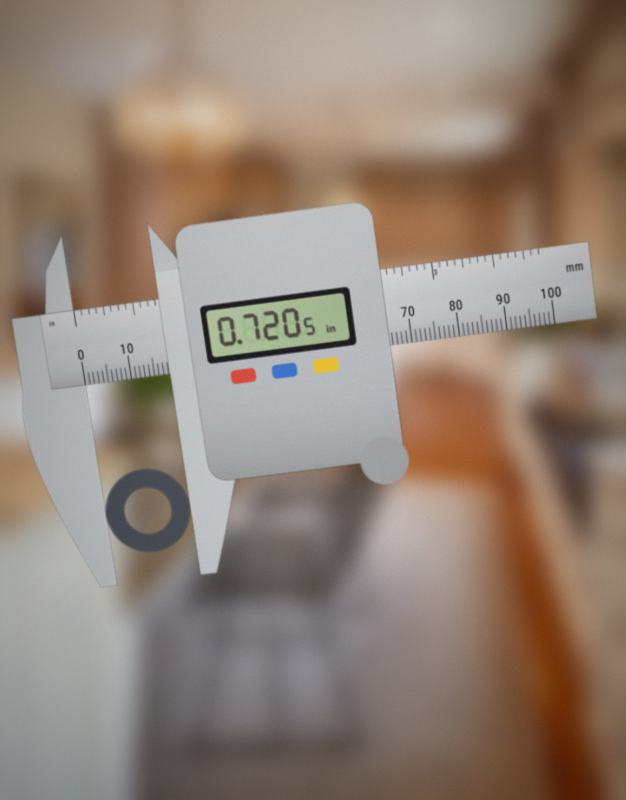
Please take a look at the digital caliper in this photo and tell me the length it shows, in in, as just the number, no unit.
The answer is 0.7205
